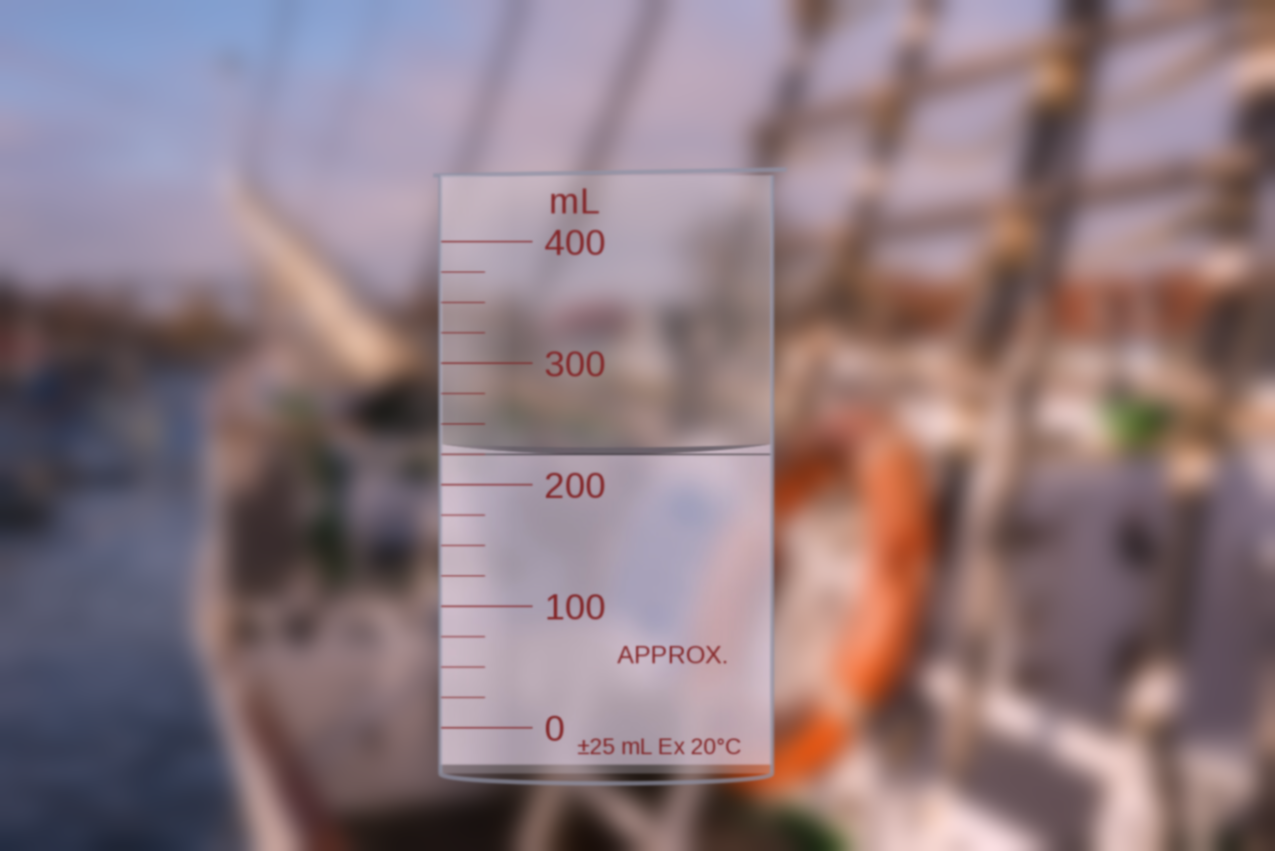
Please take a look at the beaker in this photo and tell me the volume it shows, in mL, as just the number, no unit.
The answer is 225
